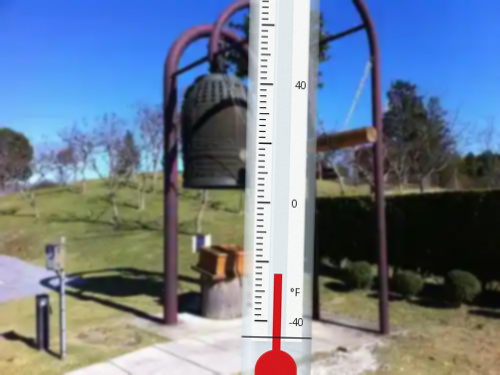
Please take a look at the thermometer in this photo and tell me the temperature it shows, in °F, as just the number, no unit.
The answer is -24
